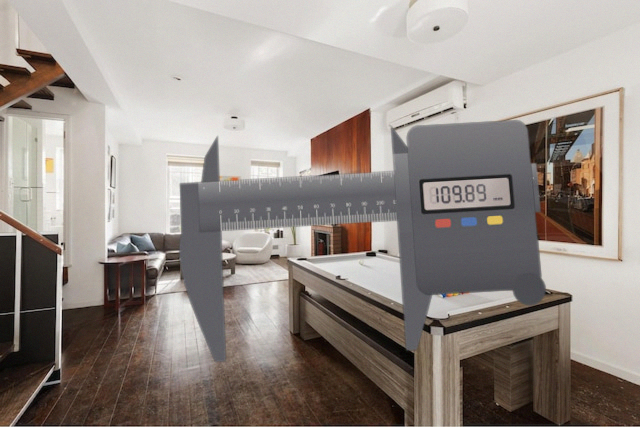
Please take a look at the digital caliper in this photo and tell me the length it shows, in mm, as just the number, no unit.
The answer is 109.89
